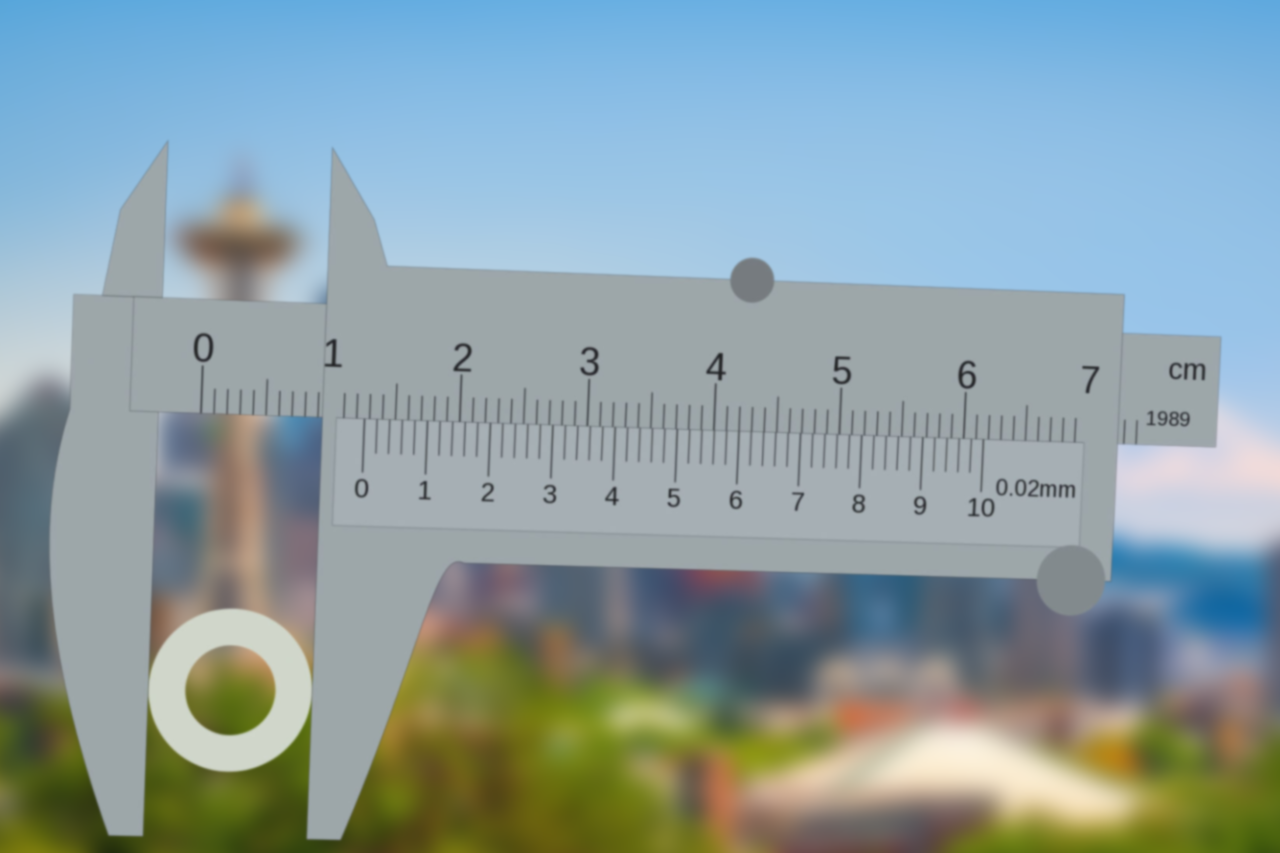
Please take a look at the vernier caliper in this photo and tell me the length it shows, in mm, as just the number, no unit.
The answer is 12.6
